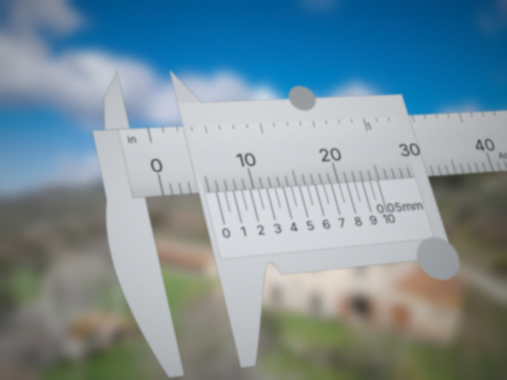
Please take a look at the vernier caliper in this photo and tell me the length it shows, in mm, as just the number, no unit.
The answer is 5.8
